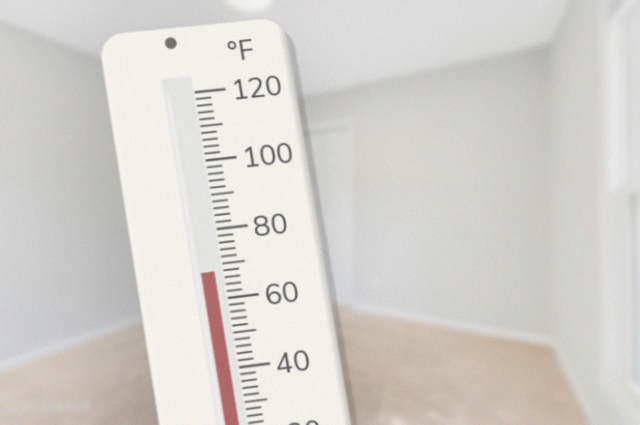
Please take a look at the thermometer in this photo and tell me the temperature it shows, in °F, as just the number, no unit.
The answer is 68
